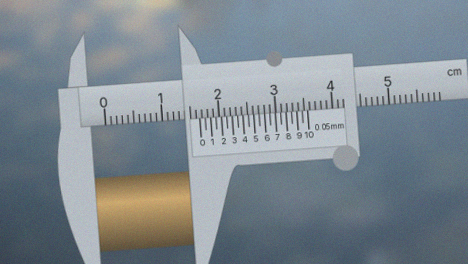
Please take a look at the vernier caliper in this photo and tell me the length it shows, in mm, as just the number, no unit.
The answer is 16.6
